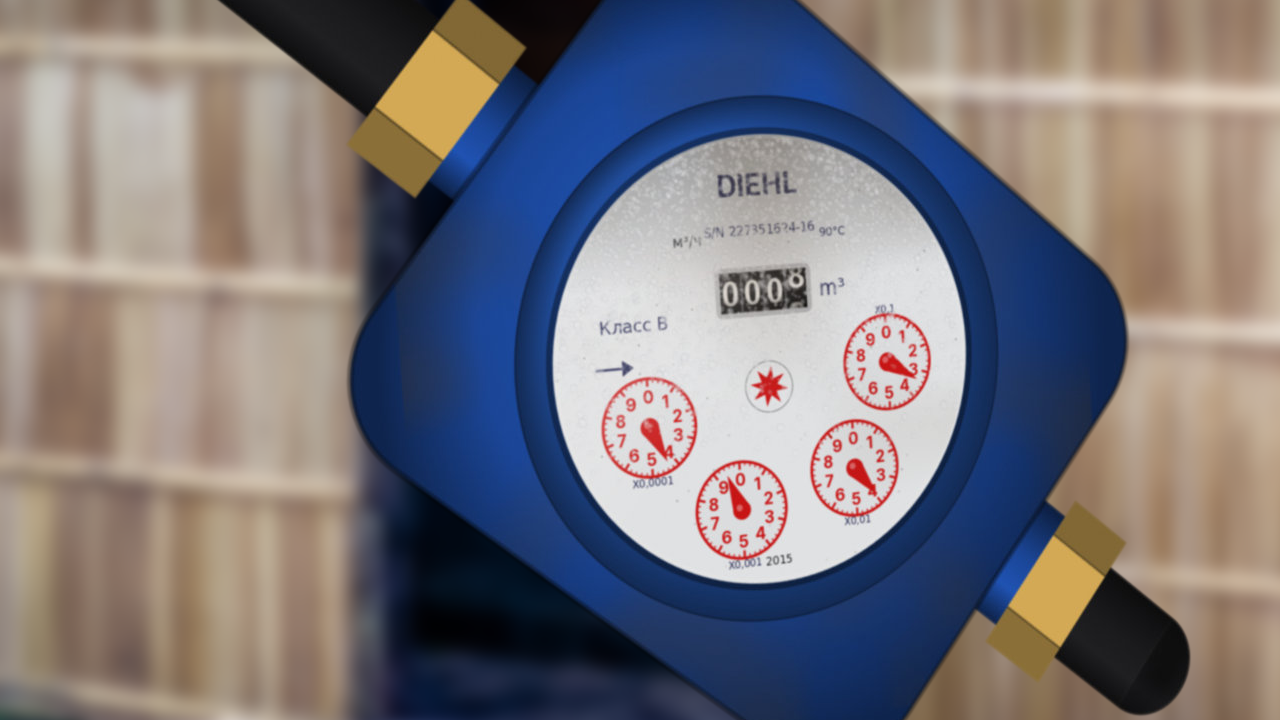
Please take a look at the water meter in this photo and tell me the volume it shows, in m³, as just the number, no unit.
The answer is 8.3394
